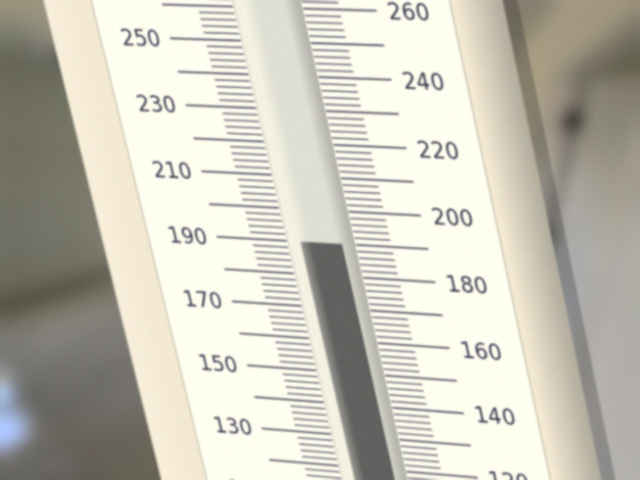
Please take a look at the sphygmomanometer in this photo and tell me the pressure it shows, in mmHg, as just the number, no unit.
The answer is 190
